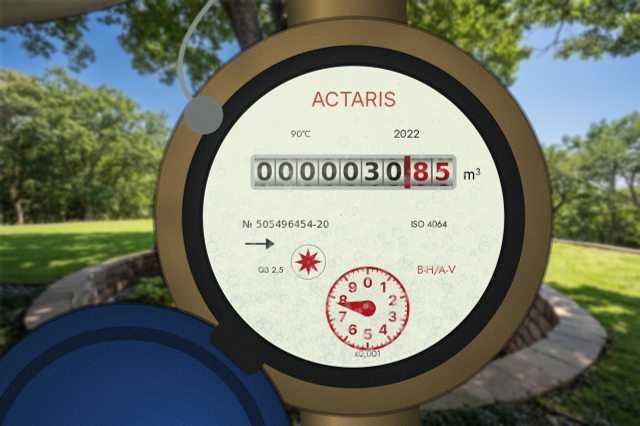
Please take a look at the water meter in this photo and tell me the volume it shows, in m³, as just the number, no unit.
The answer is 30.857
